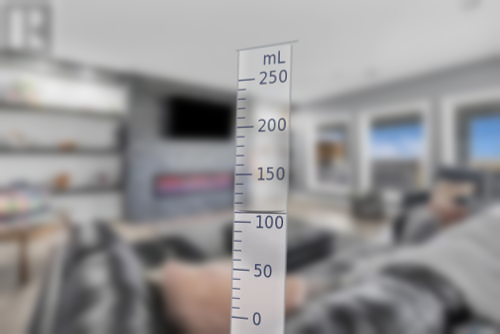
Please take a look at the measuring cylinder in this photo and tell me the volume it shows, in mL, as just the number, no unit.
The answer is 110
